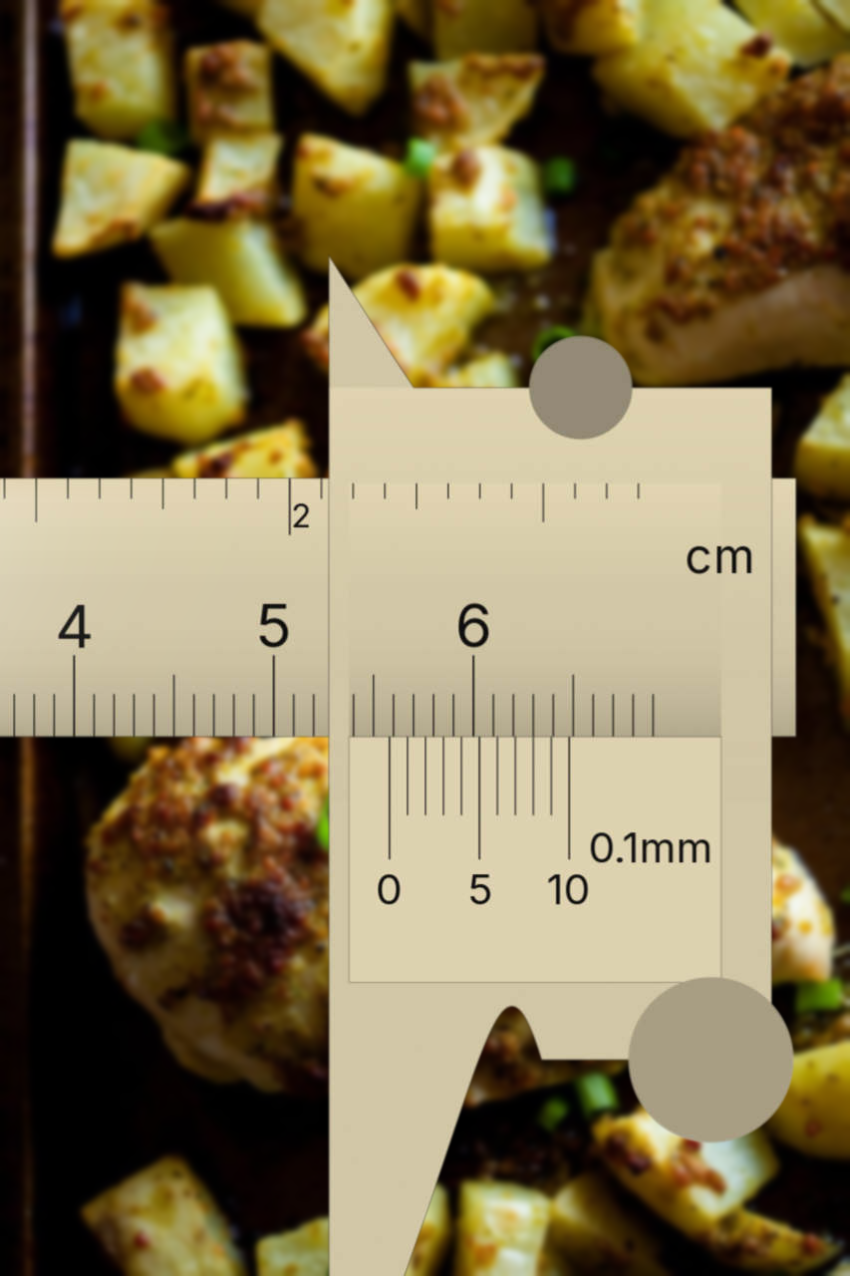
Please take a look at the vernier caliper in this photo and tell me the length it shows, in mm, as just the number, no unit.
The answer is 55.8
